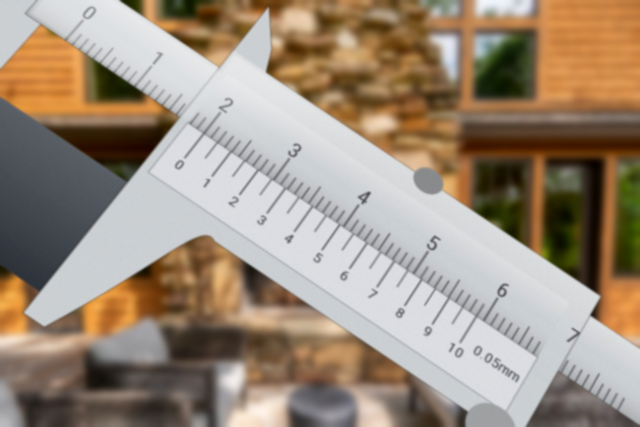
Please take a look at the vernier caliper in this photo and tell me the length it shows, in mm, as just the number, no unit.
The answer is 20.0
